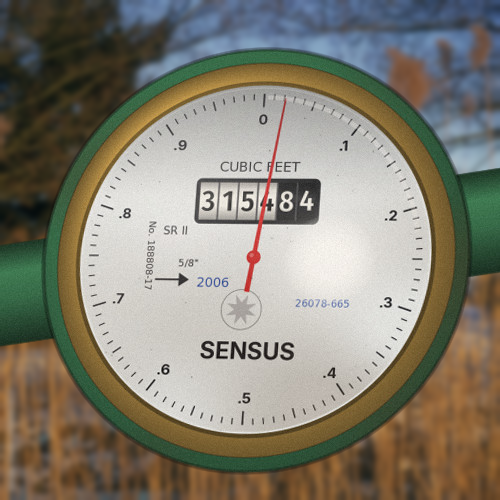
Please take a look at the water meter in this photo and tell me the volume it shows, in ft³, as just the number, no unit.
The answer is 315484.02
